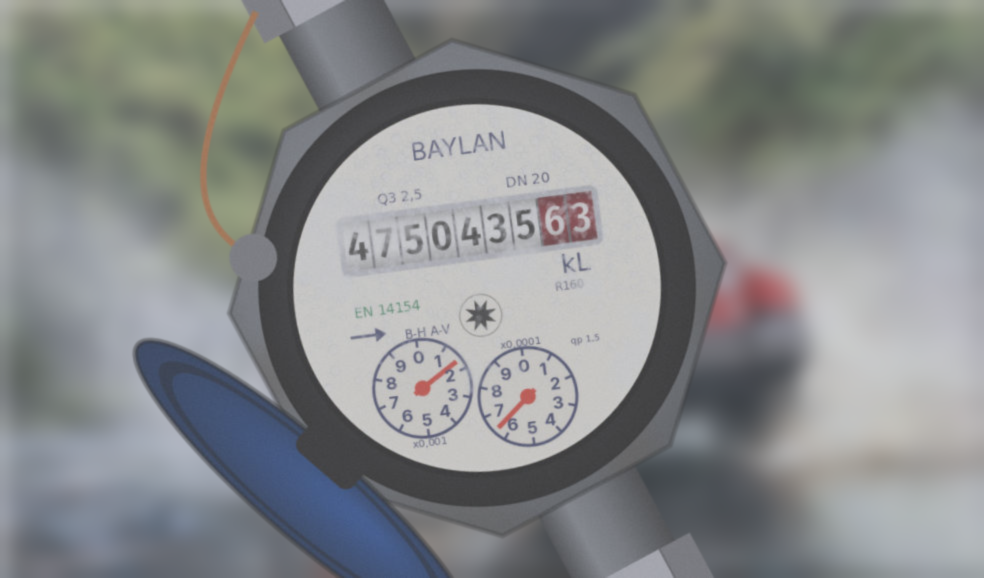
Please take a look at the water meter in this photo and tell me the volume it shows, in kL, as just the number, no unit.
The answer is 4750435.6316
